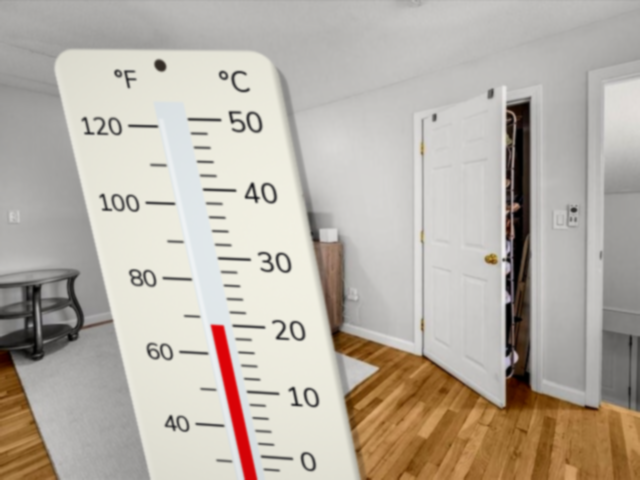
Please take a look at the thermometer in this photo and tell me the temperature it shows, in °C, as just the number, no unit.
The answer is 20
